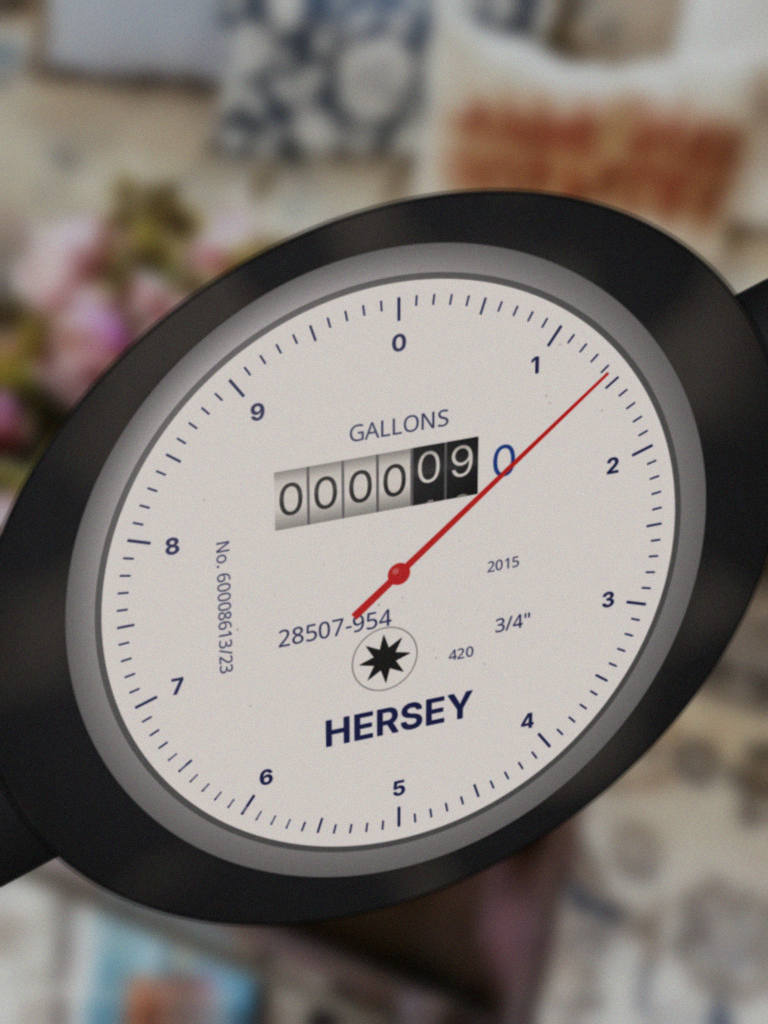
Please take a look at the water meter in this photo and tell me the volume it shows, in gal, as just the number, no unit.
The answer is 91.4
